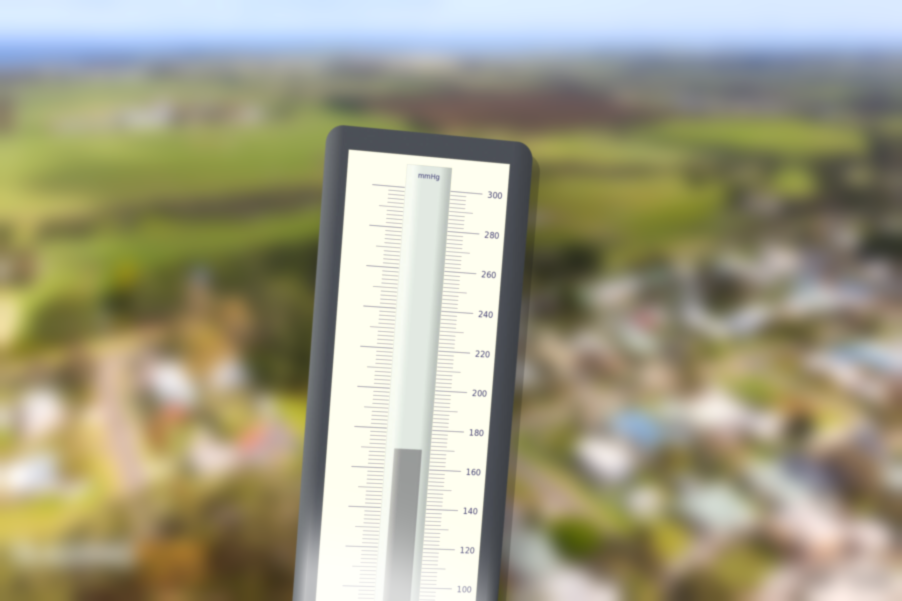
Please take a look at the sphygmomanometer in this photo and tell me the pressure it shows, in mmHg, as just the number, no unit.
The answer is 170
